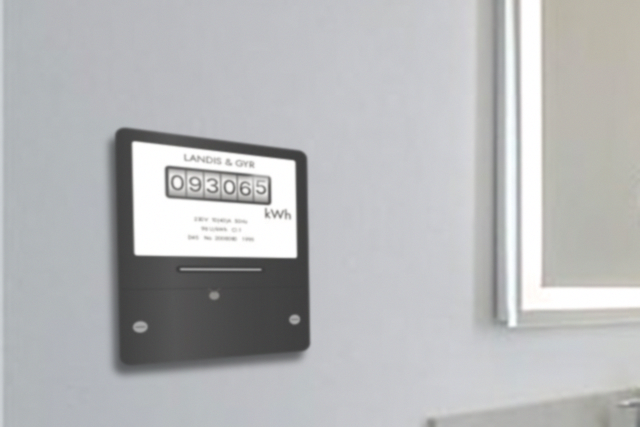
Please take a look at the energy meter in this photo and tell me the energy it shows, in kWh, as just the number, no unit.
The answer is 93065
